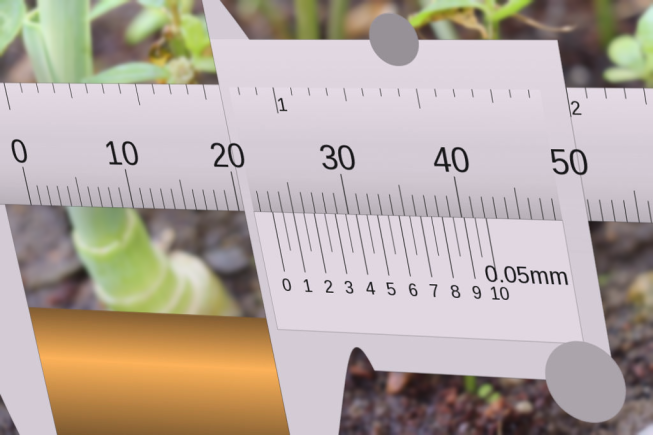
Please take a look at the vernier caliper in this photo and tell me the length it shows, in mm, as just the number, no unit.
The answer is 23.1
